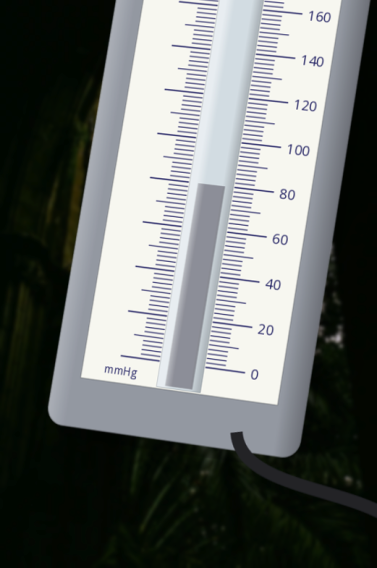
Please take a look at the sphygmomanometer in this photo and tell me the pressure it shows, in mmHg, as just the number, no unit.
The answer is 80
